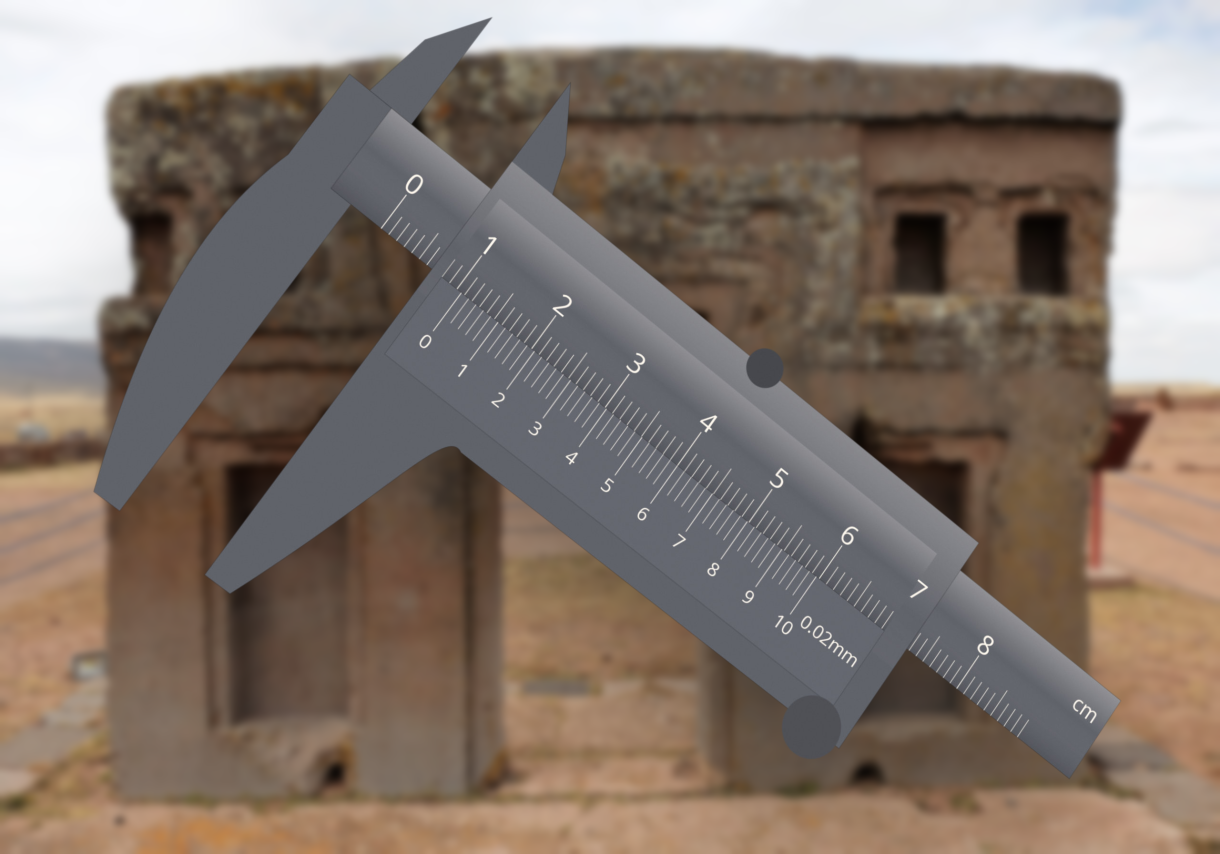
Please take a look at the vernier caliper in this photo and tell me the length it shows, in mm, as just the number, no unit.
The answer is 10.6
